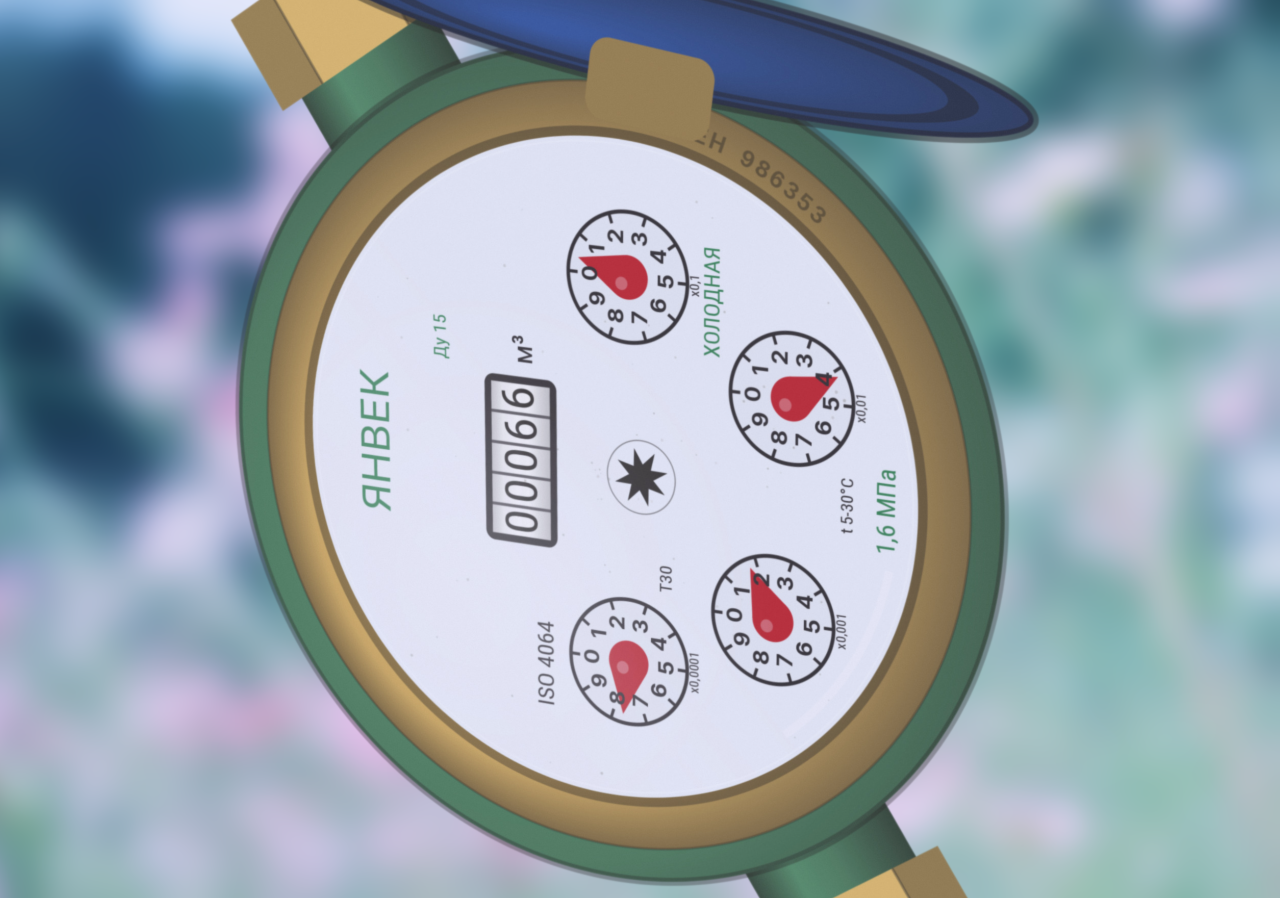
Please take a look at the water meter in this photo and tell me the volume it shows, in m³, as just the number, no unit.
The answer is 66.0417
